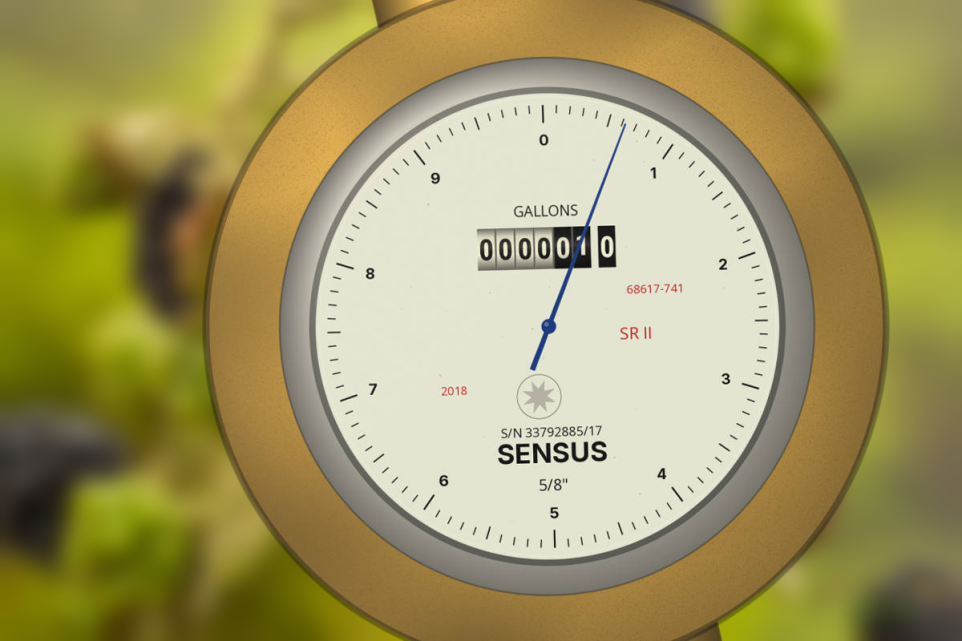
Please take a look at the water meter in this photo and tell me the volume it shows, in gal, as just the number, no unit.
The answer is 10.6
